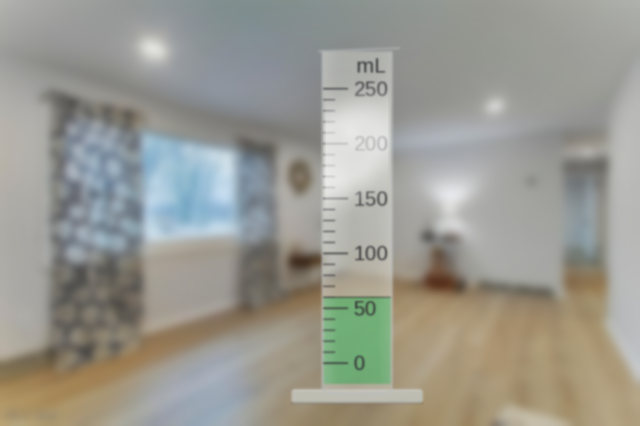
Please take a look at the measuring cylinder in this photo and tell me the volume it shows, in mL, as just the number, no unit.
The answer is 60
